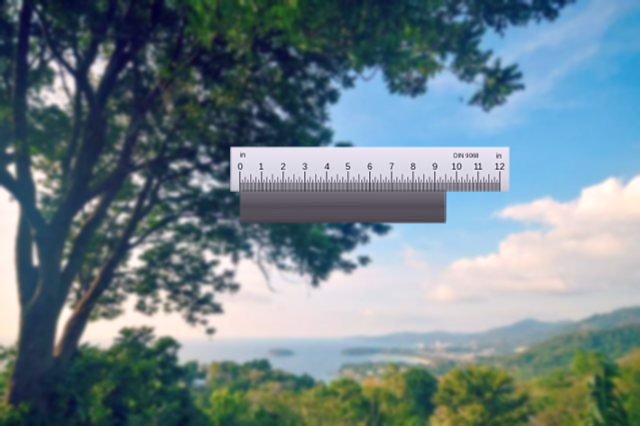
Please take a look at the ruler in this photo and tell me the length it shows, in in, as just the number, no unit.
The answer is 9.5
